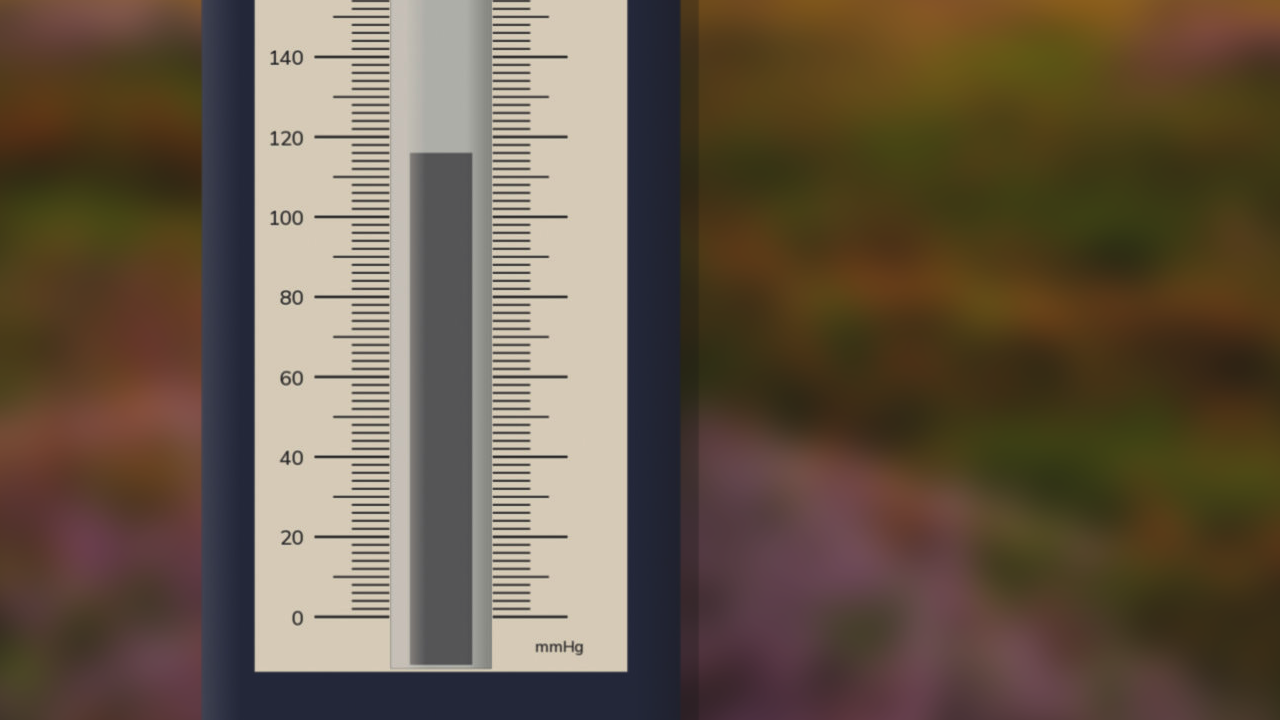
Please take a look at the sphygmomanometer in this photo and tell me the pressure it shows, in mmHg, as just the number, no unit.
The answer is 116
